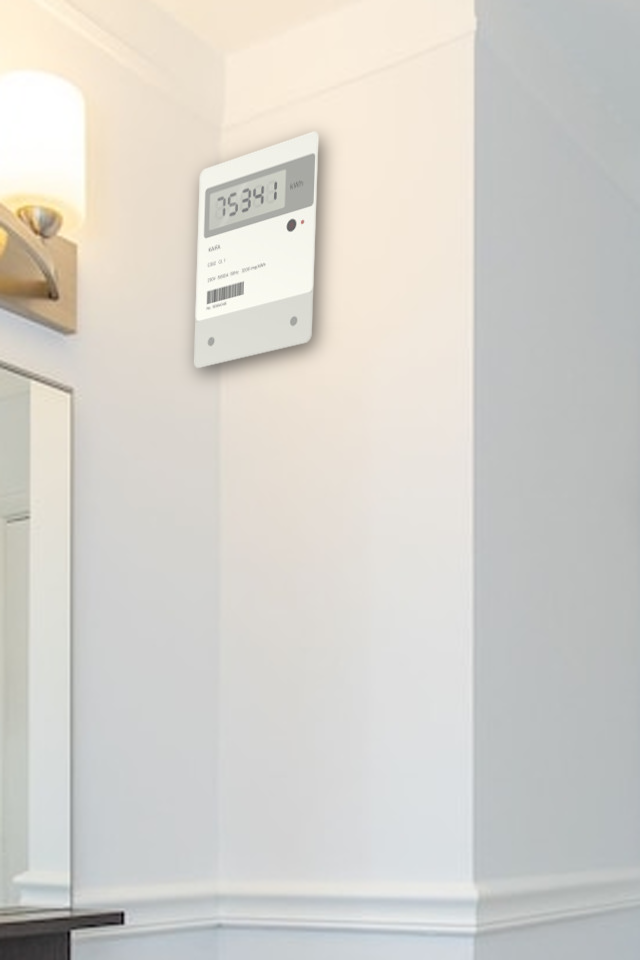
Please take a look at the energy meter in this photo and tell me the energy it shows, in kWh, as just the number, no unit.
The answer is 75341
